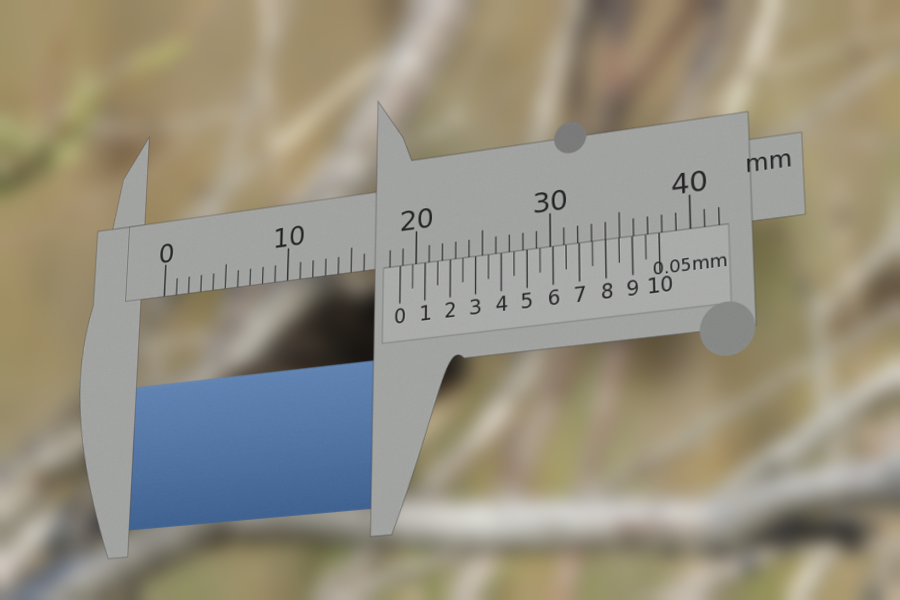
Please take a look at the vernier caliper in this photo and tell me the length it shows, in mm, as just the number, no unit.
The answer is 18.8
